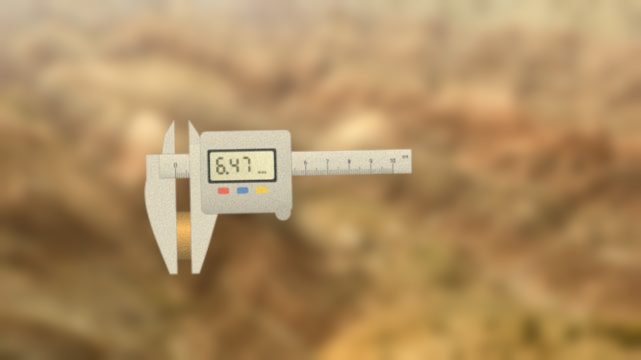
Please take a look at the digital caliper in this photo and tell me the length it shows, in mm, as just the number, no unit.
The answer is 6.47
